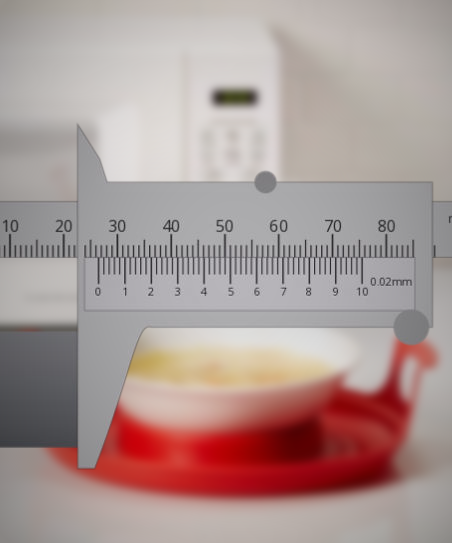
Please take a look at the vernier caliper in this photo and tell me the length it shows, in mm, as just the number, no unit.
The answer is 26.5
